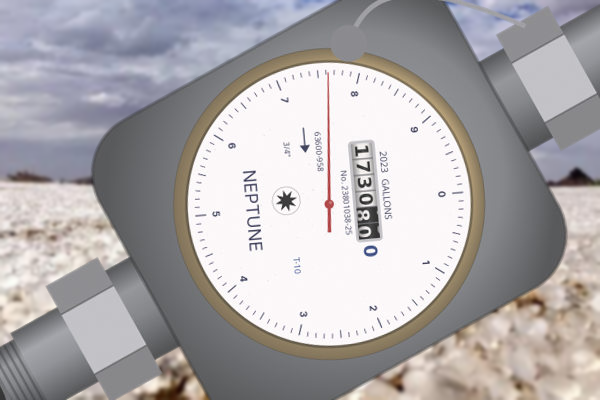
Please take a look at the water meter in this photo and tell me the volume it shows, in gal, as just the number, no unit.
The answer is 1730797.6
